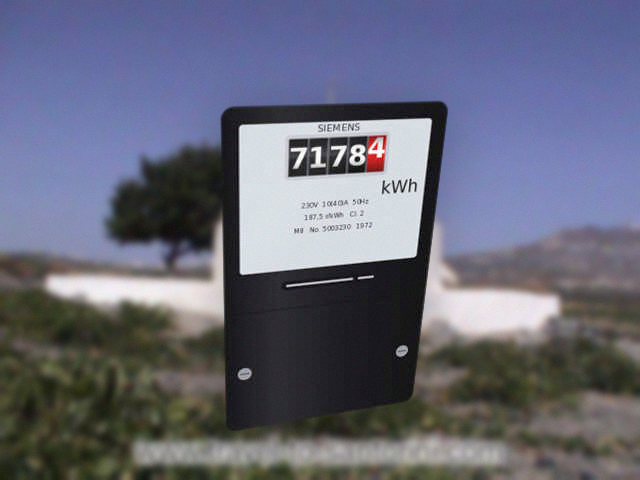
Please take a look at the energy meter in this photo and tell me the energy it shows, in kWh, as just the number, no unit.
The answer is 7178.4
